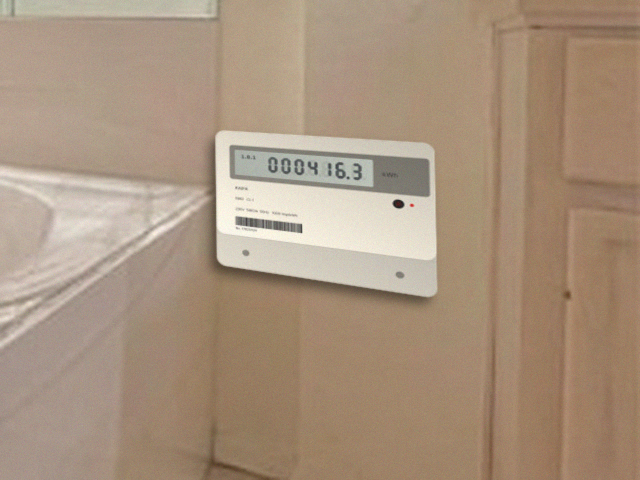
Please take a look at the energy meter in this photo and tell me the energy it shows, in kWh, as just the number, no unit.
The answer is 416.3
